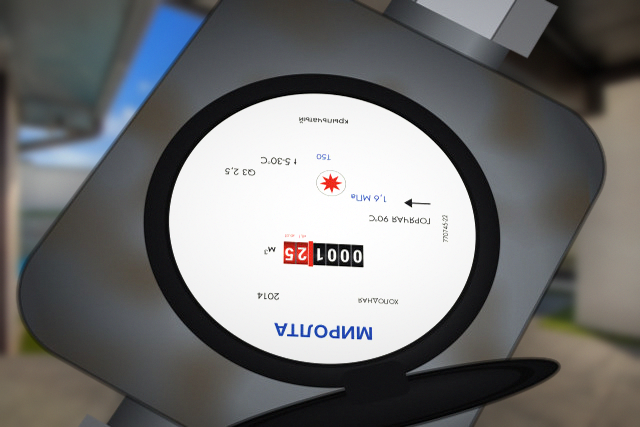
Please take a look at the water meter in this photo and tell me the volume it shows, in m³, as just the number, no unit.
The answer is 1.25
